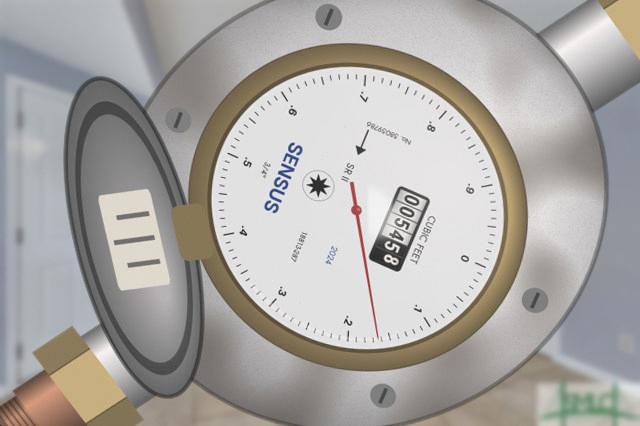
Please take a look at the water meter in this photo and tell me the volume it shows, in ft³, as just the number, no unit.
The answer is 5458.16
